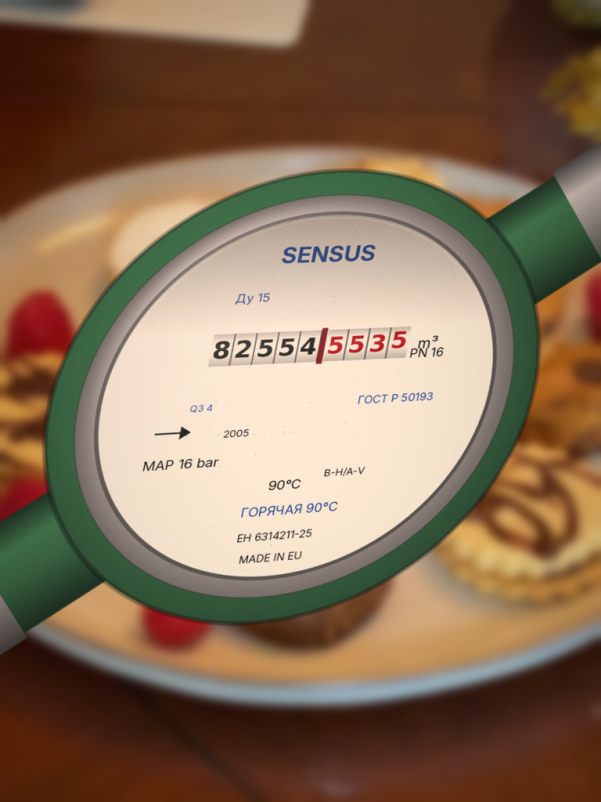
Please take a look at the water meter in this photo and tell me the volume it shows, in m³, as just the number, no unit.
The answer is 82554.5535
